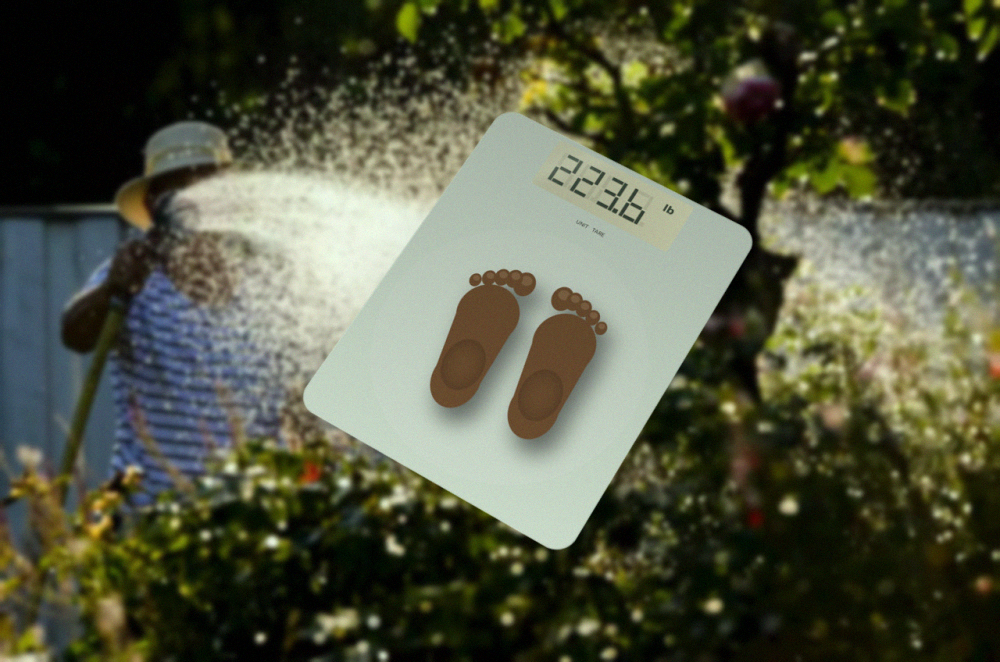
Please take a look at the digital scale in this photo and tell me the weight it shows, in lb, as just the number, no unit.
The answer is 223.6
